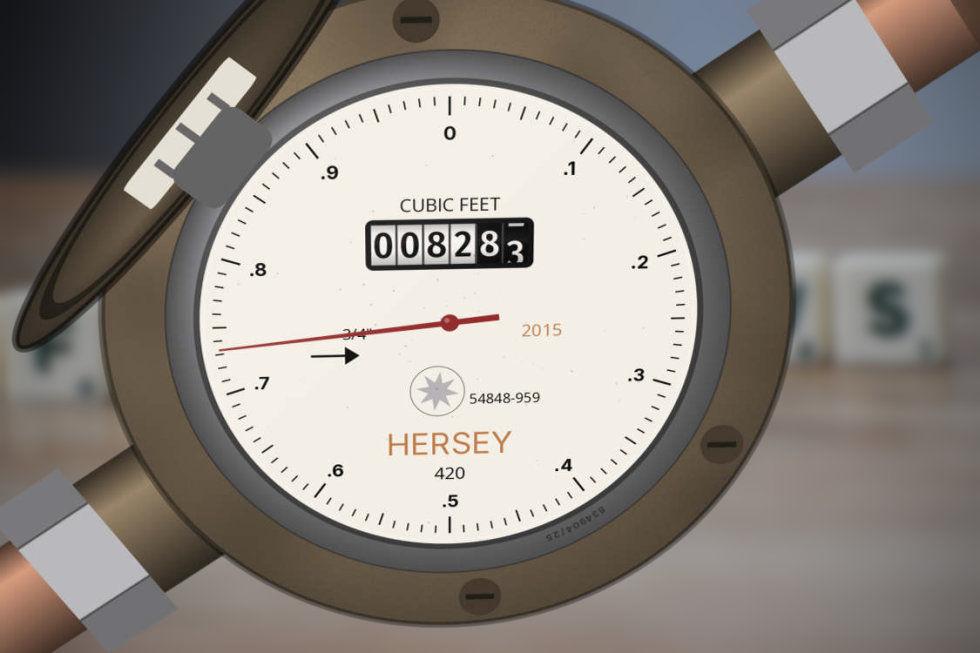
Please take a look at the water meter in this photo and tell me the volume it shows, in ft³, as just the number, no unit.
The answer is 8282.73
